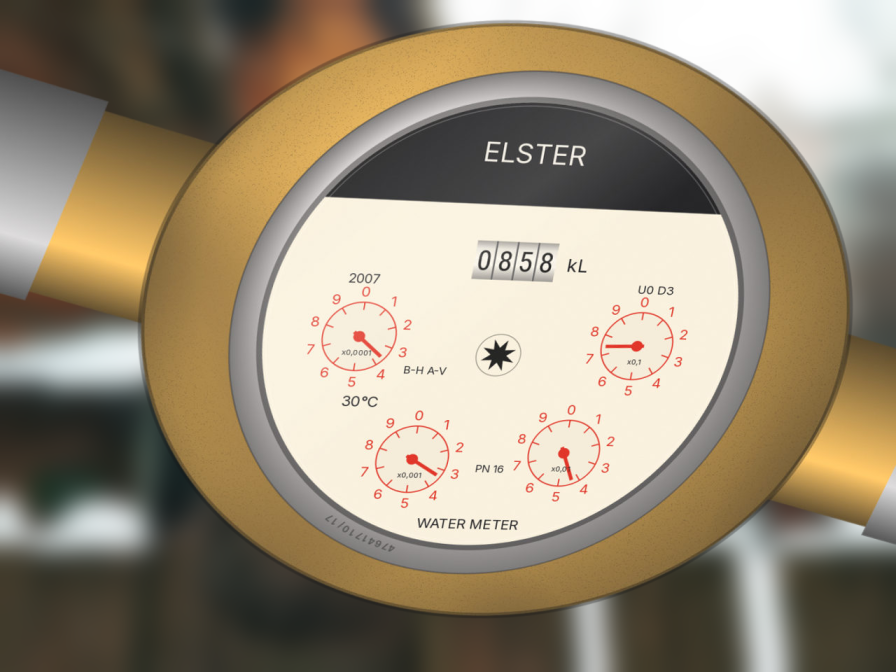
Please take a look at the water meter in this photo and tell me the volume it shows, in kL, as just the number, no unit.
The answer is 858.7433
